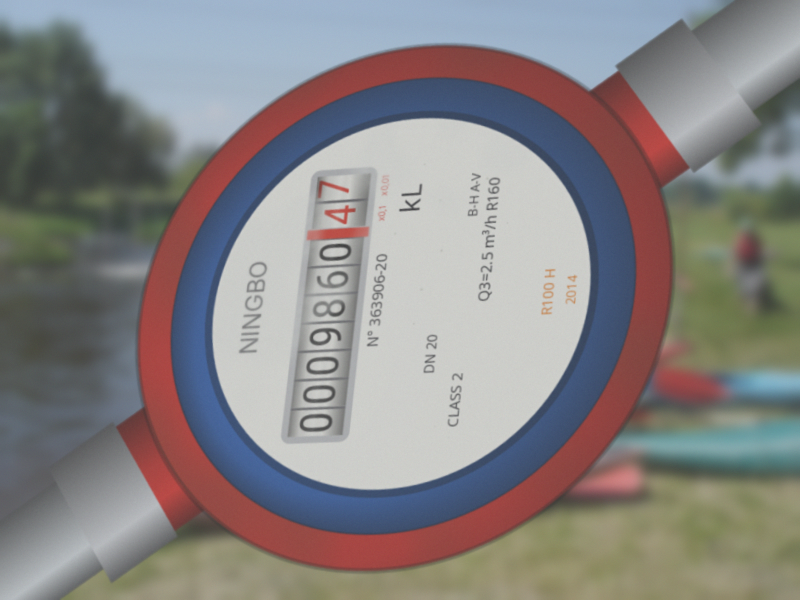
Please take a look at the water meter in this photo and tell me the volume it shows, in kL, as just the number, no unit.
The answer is 9860.47
